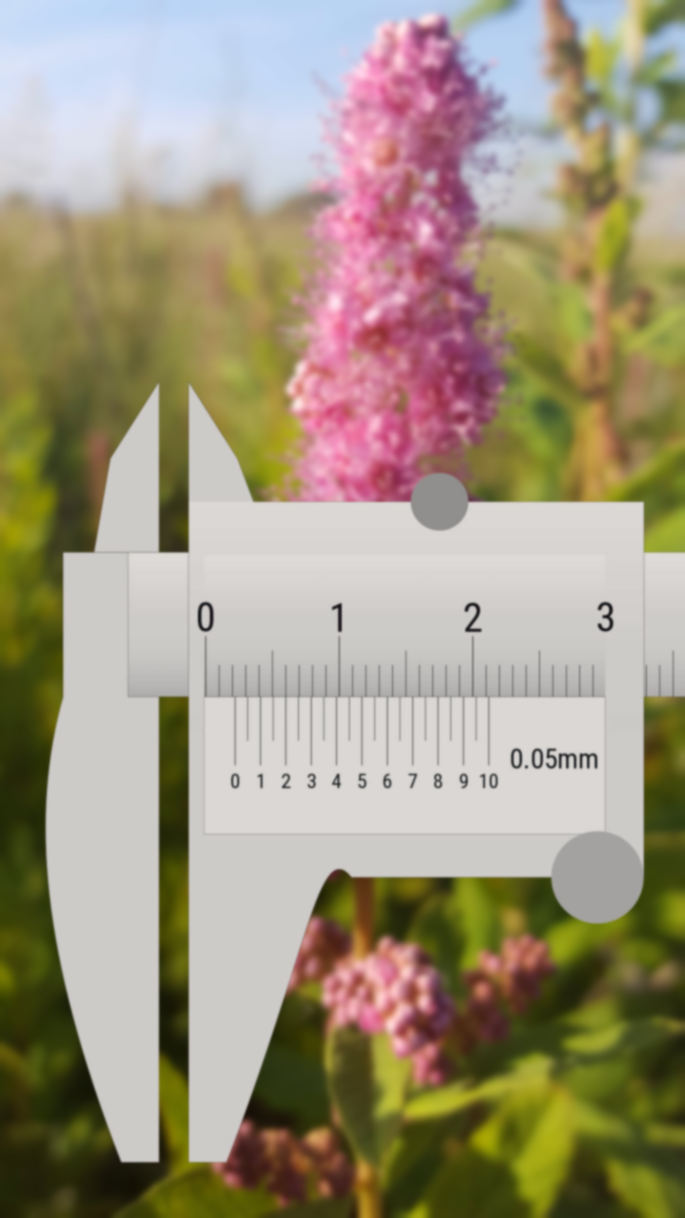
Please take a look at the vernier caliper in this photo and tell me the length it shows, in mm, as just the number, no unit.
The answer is 2.2
